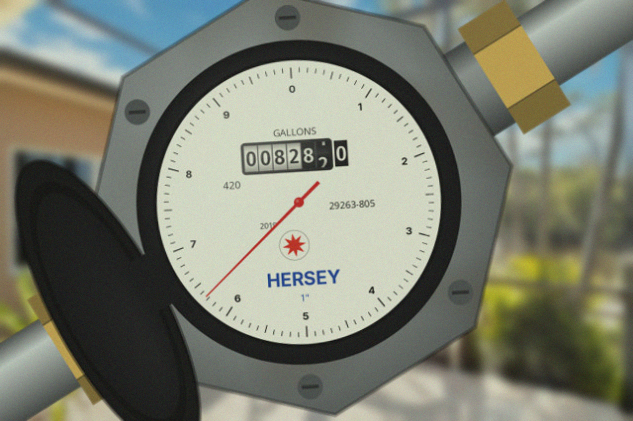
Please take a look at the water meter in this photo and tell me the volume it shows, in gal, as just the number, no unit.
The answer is 82816.3
